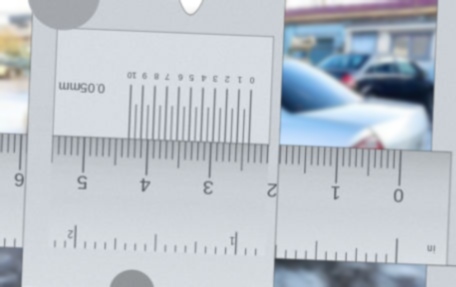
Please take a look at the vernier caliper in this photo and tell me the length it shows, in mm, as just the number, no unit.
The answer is 24.0
